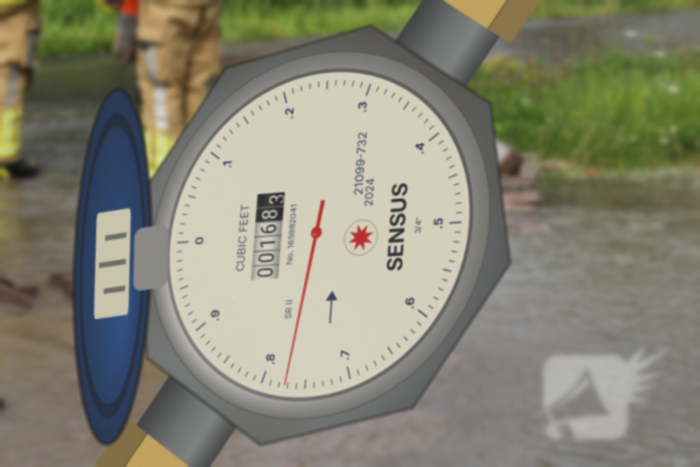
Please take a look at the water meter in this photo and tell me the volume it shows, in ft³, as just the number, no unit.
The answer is 1682.77
